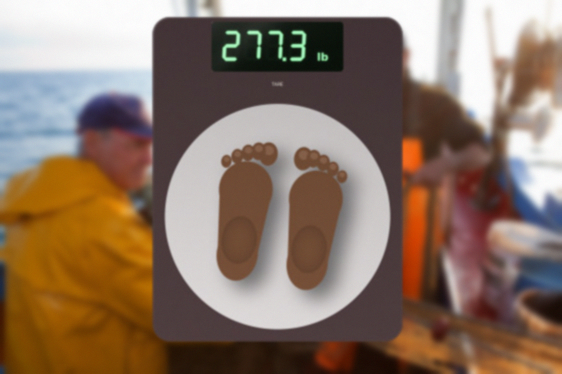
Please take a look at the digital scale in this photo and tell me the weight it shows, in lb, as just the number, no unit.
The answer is 277.3
